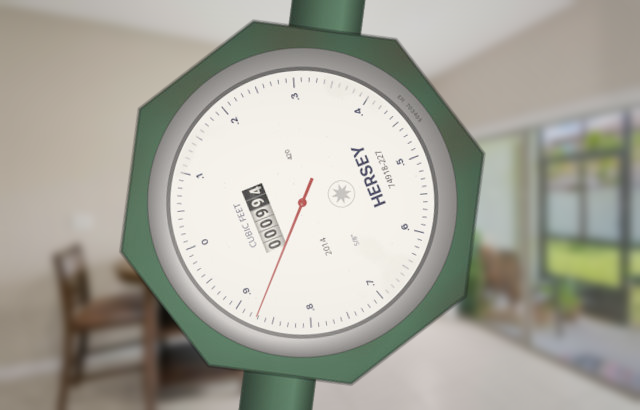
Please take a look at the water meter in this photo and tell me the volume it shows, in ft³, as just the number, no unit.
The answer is 993.87
